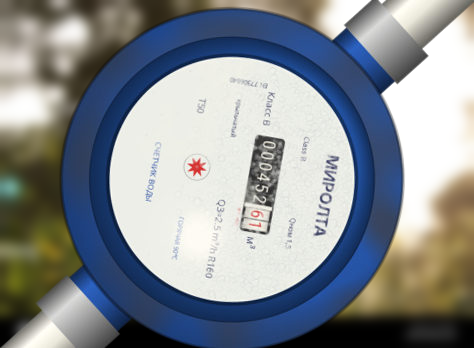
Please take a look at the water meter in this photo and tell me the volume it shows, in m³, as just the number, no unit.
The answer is 452.61
